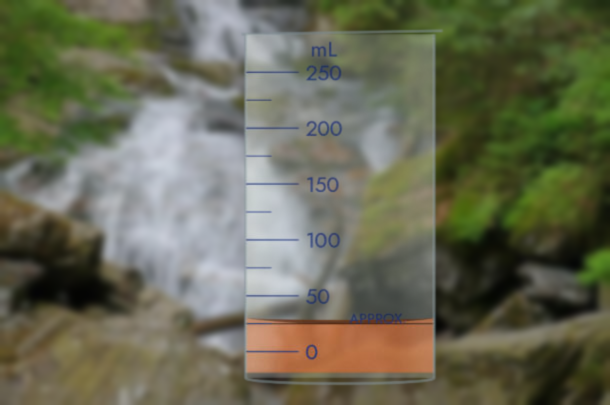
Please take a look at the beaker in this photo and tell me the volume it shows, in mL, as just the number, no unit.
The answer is 25
